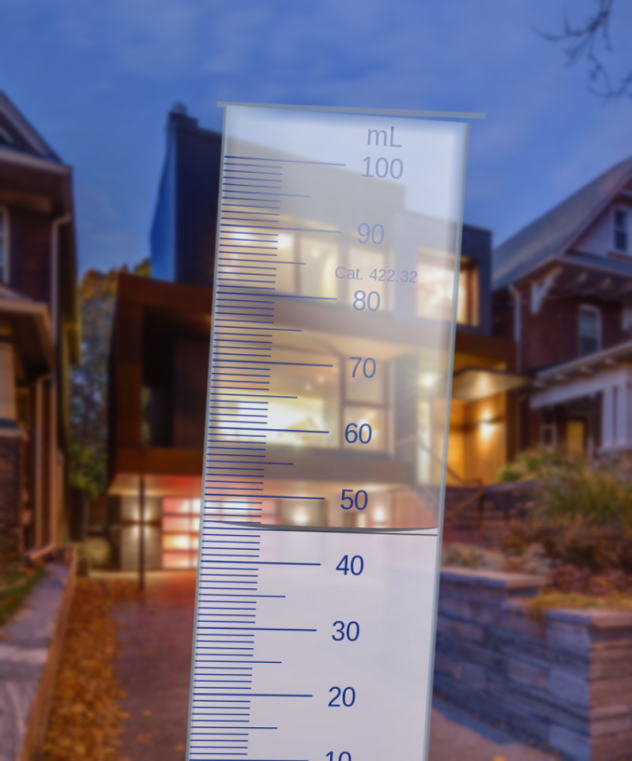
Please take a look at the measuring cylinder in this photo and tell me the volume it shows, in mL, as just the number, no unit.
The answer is 45
